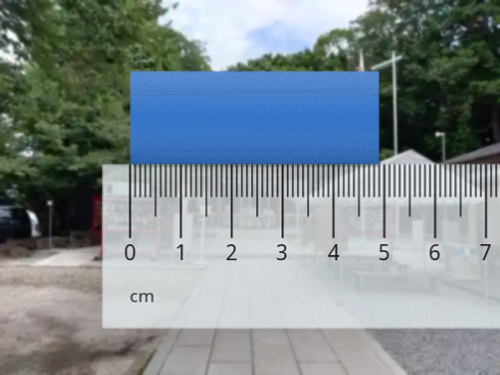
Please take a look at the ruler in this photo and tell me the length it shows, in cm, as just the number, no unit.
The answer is 4.9
